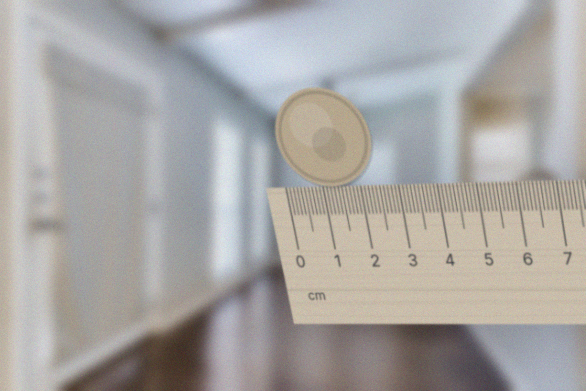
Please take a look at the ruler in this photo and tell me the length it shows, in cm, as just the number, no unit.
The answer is 2.5
